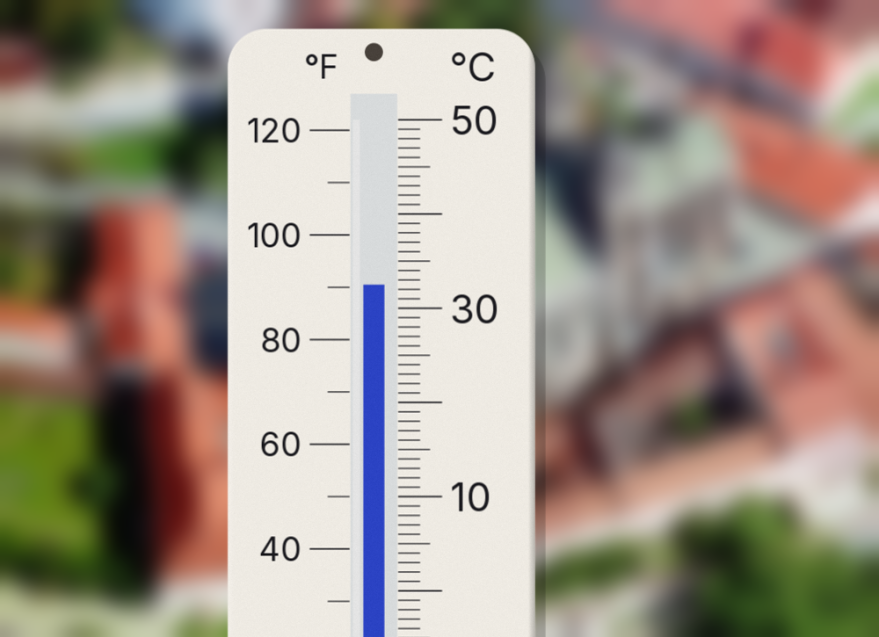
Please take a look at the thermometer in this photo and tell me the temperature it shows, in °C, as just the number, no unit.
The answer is 32.5
